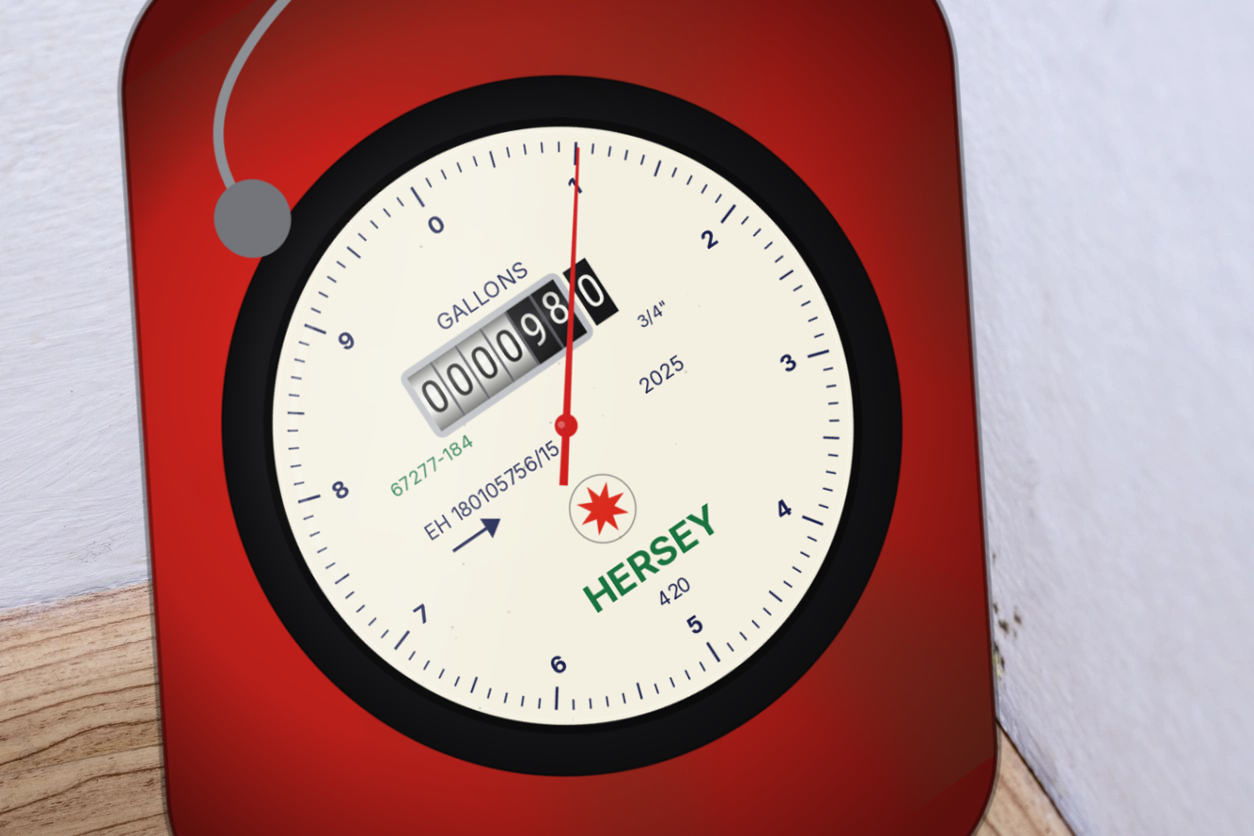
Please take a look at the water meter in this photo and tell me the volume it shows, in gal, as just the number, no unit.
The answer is 981.0
